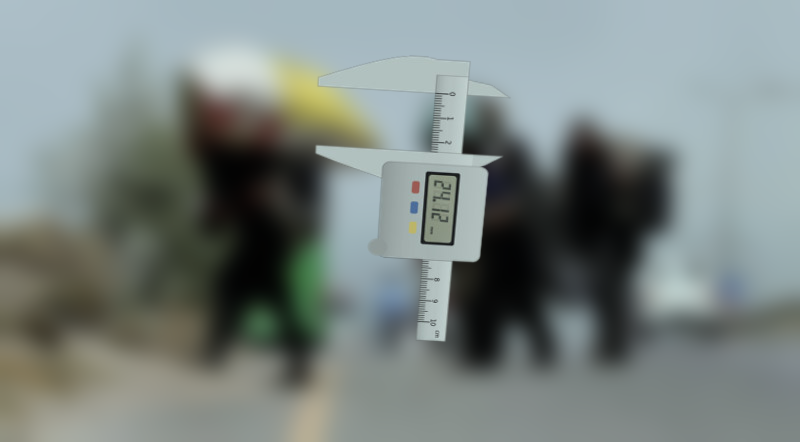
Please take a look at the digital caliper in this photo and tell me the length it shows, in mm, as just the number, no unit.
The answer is 24.12
